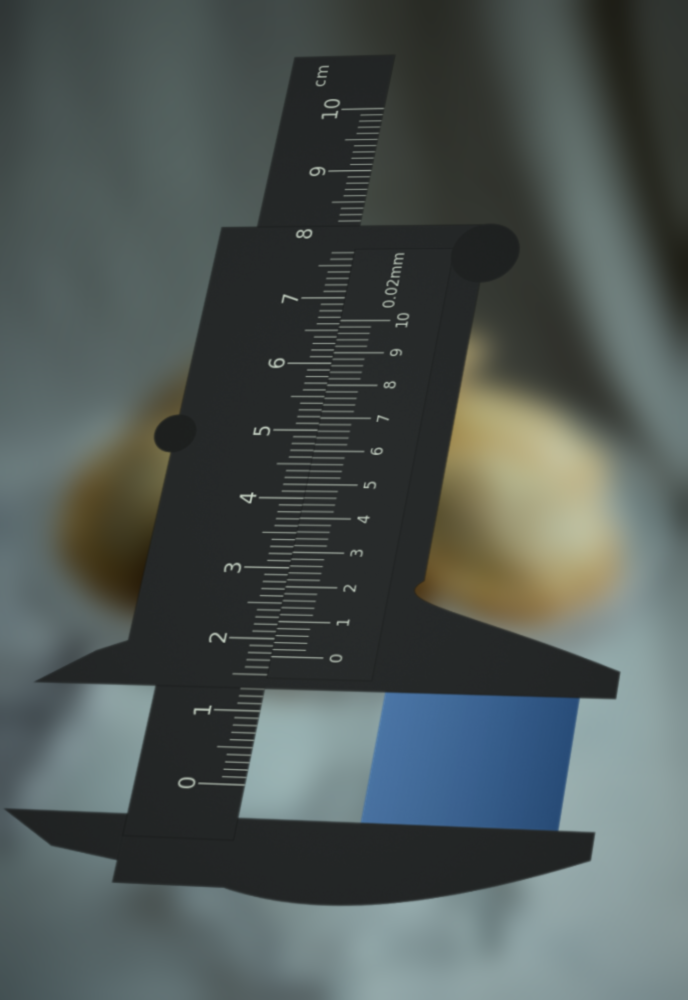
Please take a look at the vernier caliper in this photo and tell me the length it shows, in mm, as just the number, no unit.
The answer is 17.5
